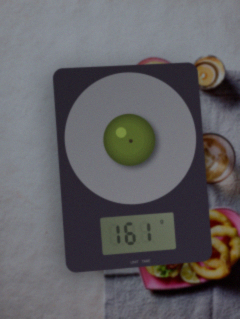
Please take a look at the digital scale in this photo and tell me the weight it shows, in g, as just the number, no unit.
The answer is 161
